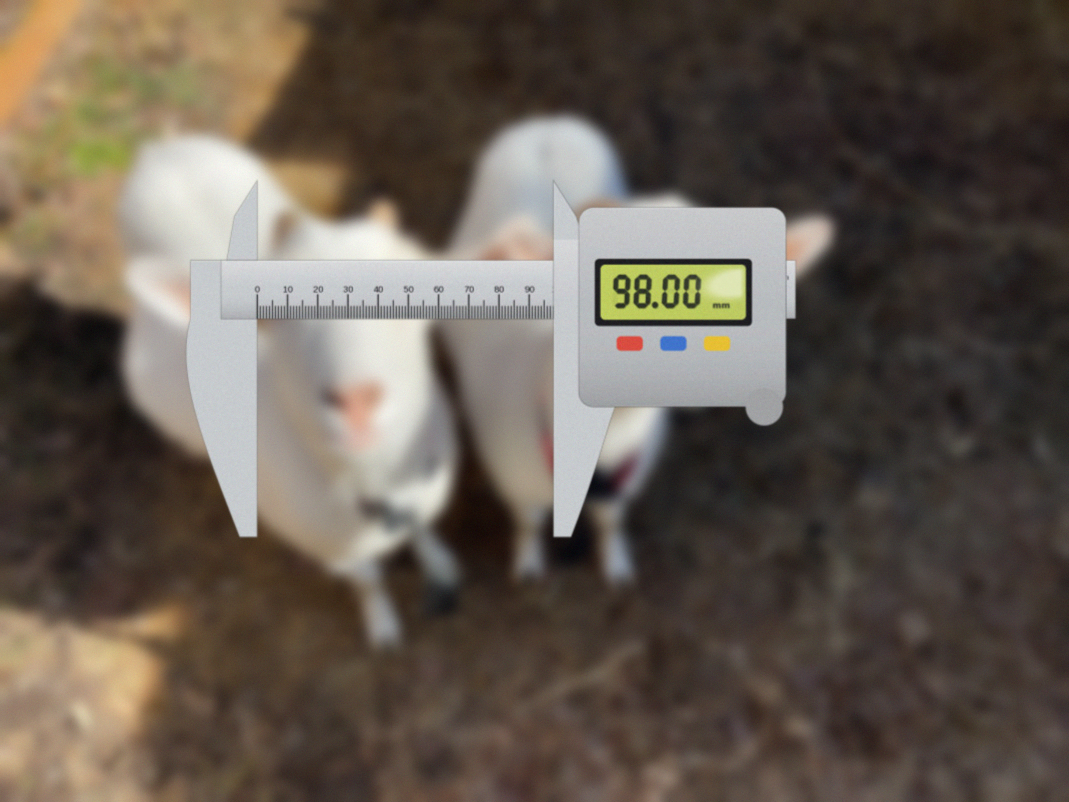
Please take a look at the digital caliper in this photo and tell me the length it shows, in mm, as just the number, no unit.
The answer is 98.00
